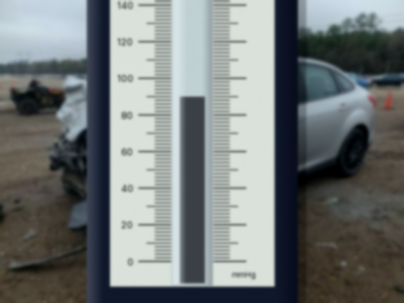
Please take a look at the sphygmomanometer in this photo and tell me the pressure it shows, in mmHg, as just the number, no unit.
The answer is 90
